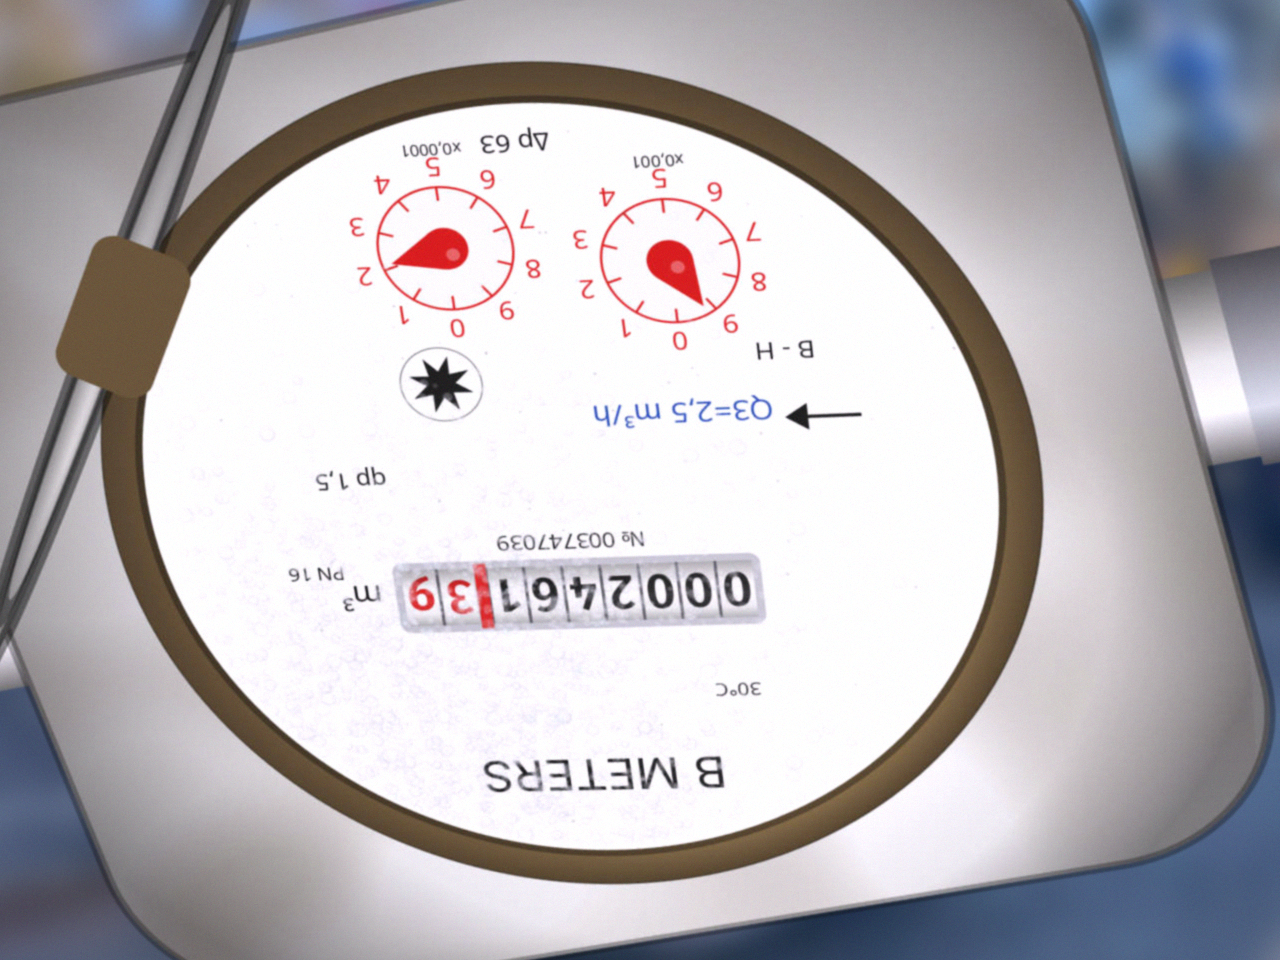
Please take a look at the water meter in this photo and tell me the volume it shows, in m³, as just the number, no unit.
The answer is 2461.3892
